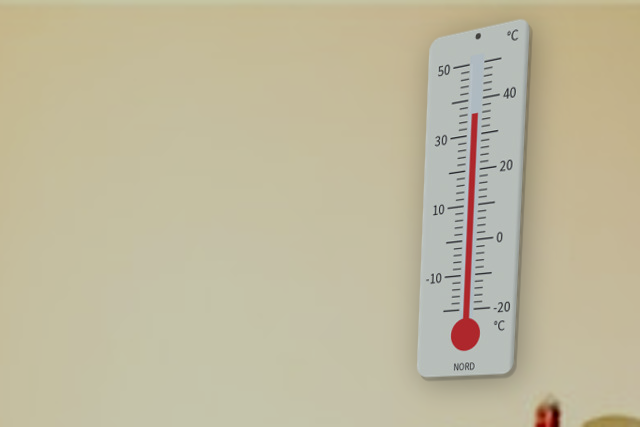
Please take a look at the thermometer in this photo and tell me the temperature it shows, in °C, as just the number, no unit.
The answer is 36
